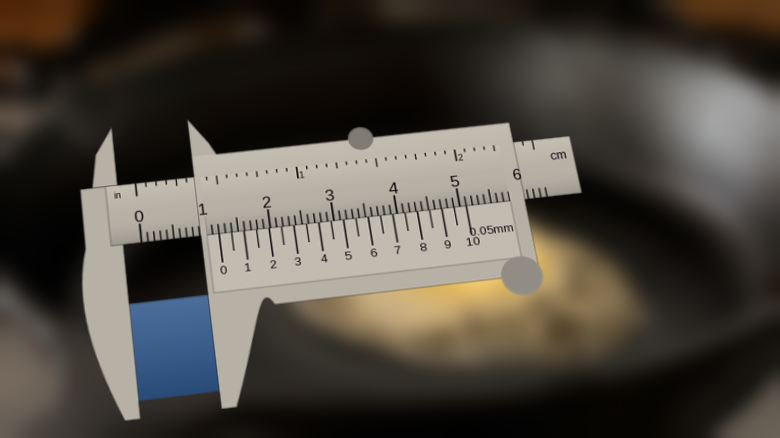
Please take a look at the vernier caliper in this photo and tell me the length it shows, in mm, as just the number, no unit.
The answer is 12.0
